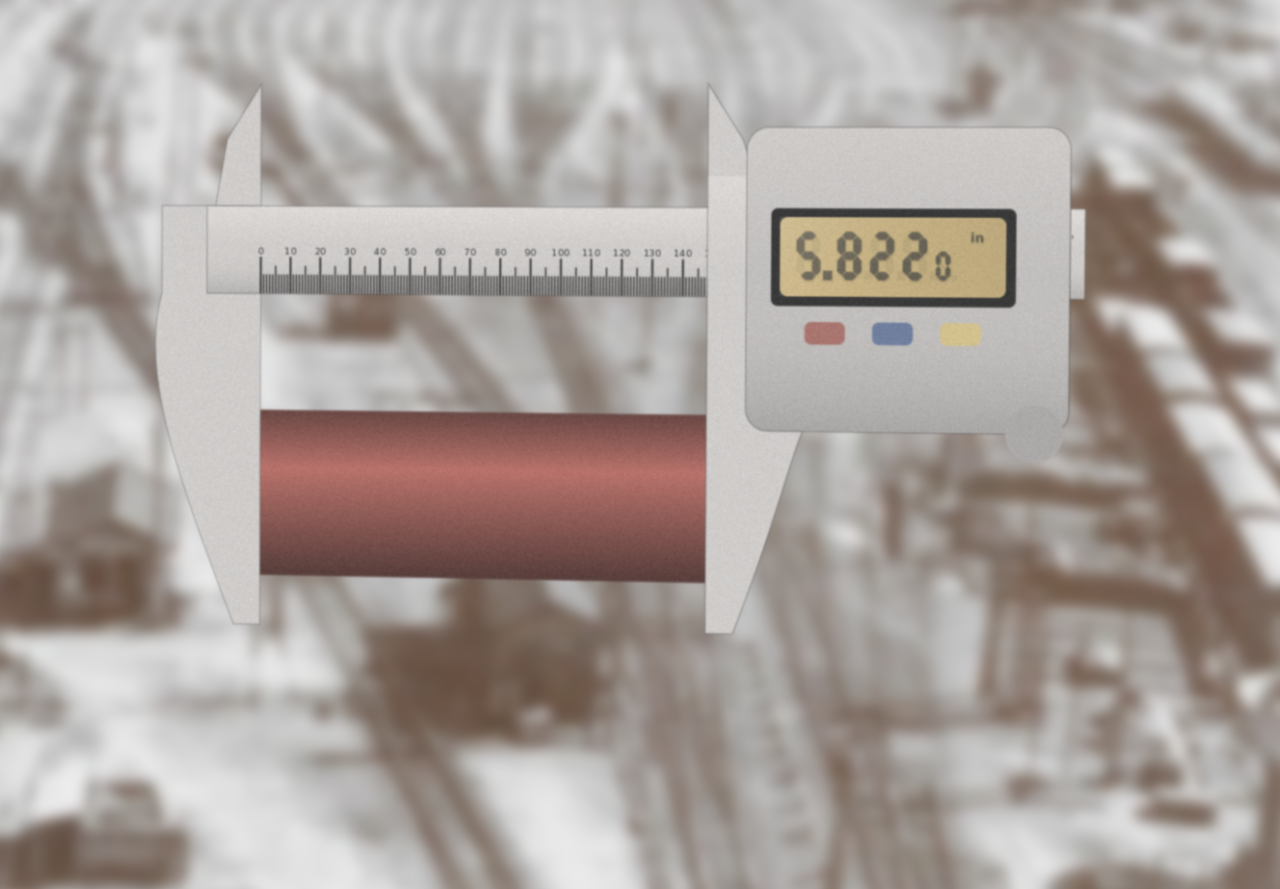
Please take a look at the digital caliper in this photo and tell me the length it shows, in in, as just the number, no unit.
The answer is 5.8220
